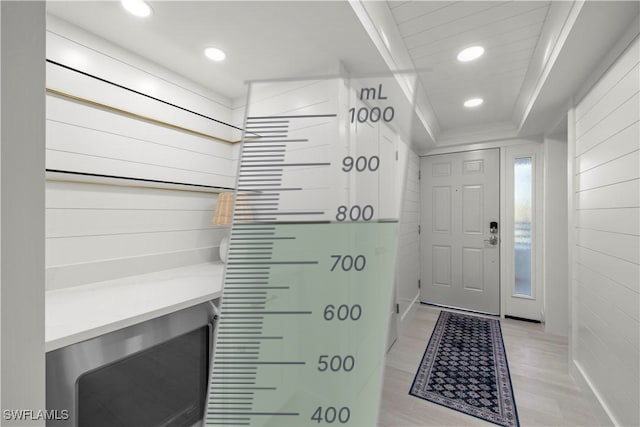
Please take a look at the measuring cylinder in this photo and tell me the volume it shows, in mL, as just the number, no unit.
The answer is 780
